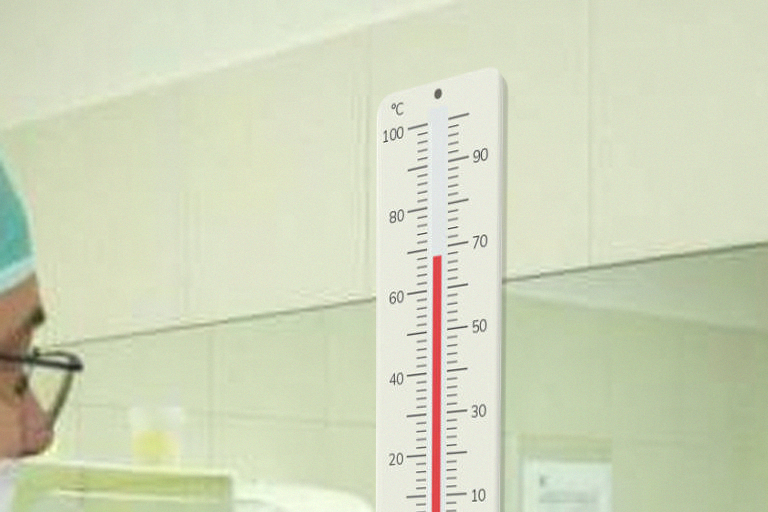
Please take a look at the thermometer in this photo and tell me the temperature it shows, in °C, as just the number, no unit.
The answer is 68
